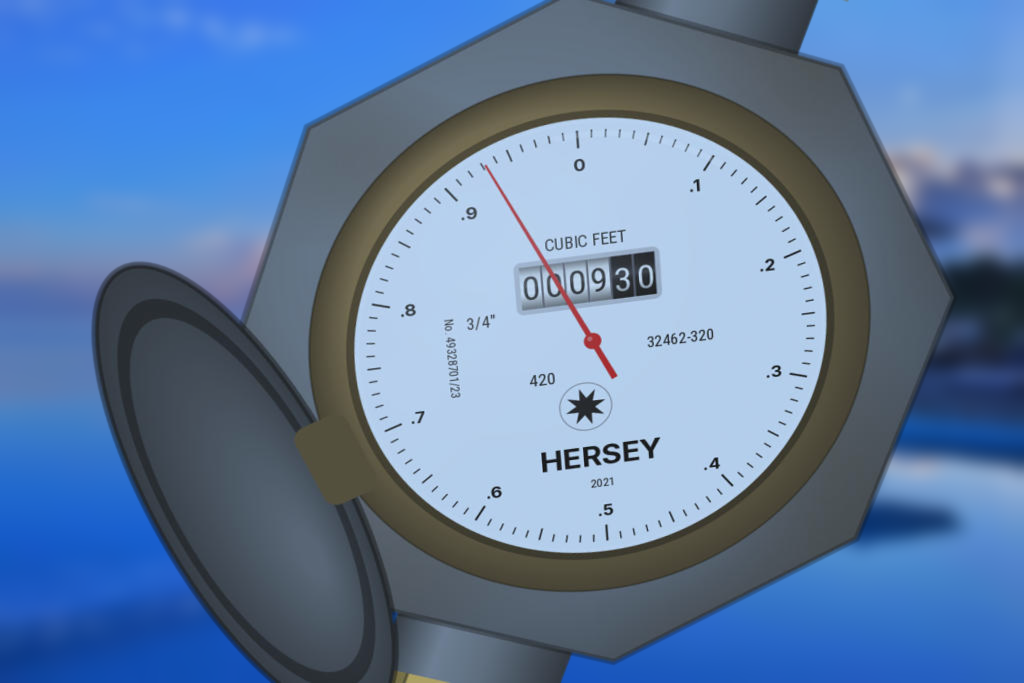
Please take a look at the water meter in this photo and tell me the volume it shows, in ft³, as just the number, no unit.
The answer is 929.93
